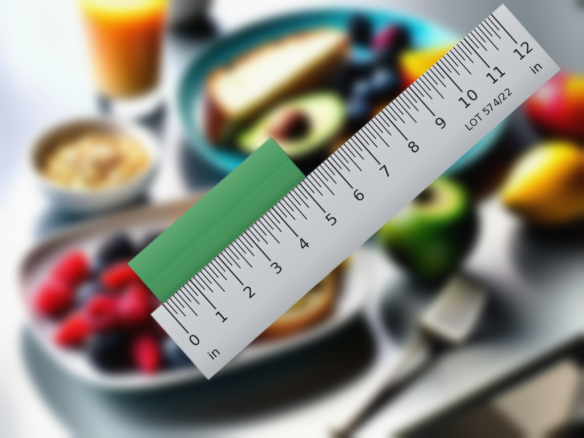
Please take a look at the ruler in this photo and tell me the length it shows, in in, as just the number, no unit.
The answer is 5.25
